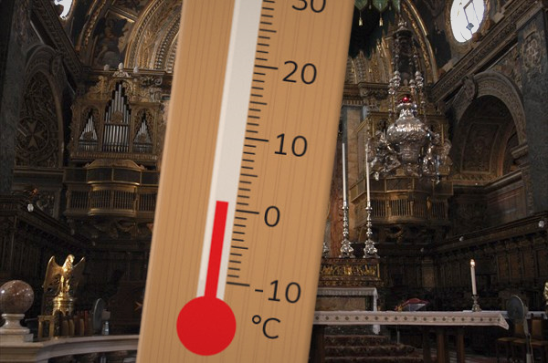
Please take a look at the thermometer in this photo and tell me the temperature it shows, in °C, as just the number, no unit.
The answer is 1
